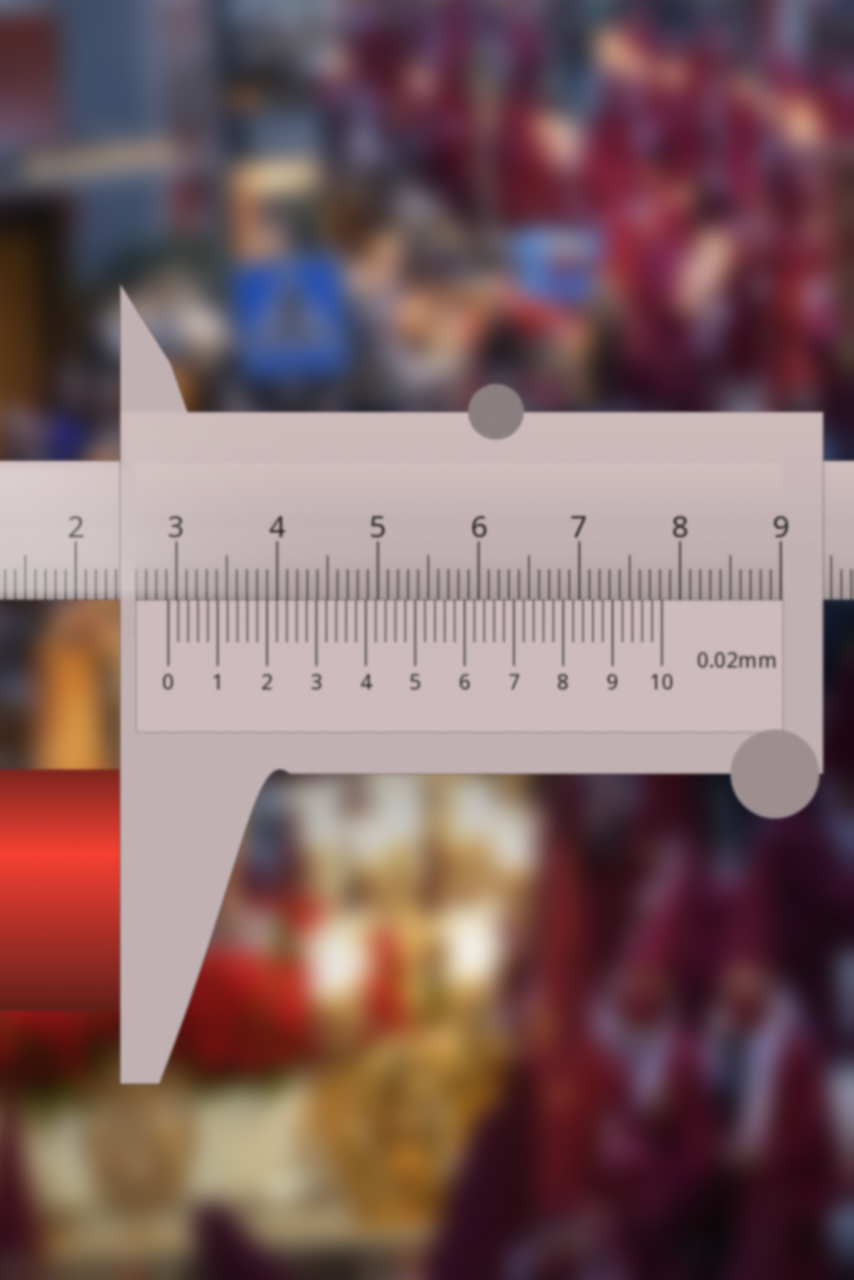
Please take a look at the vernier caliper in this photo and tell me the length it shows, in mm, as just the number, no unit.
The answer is 29.2
